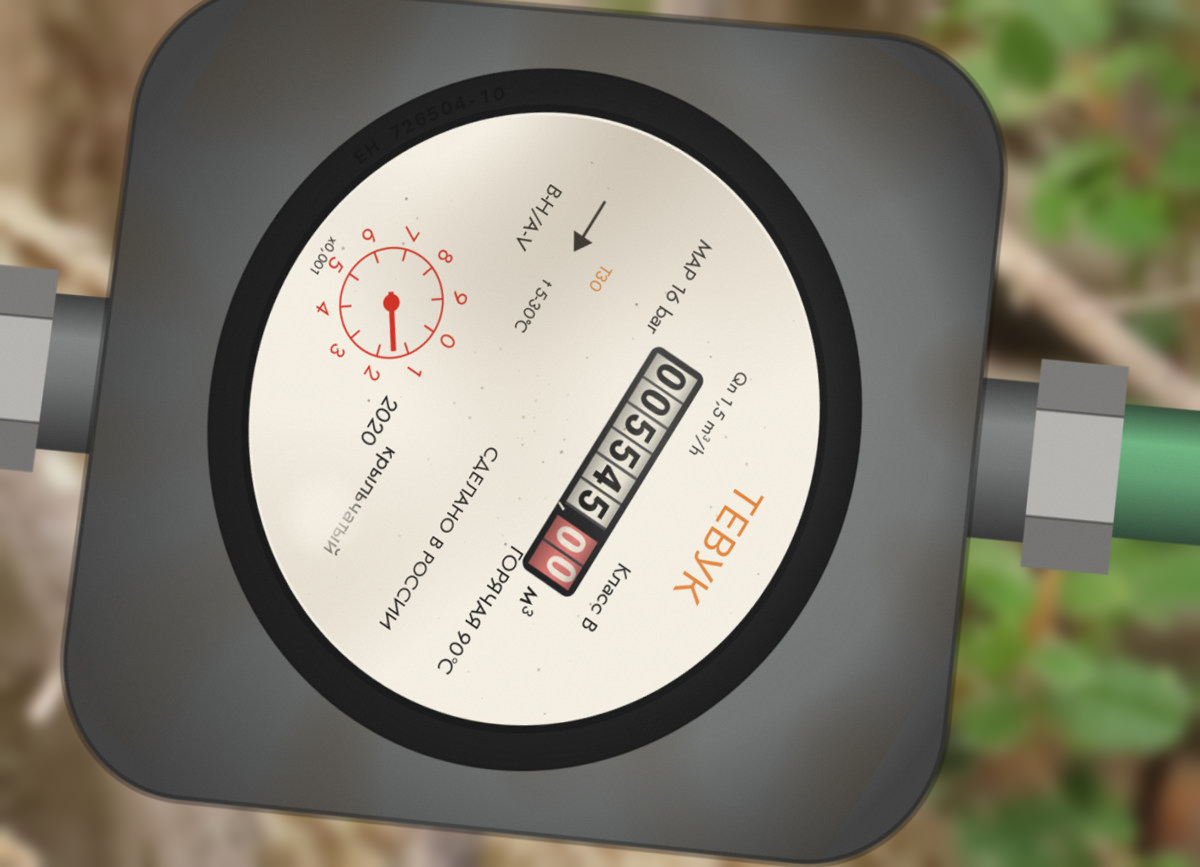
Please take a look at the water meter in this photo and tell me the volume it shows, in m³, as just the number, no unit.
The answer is 5545.001
